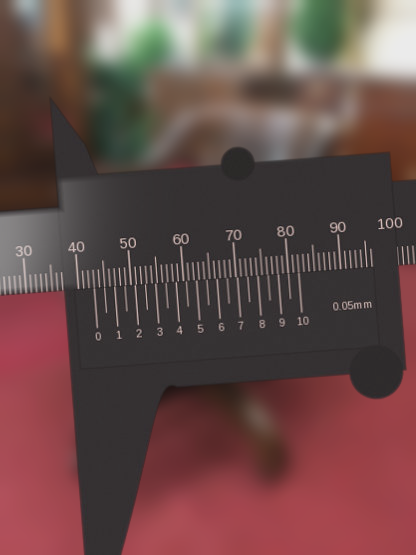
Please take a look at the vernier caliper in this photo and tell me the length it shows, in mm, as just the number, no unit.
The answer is 43.0
